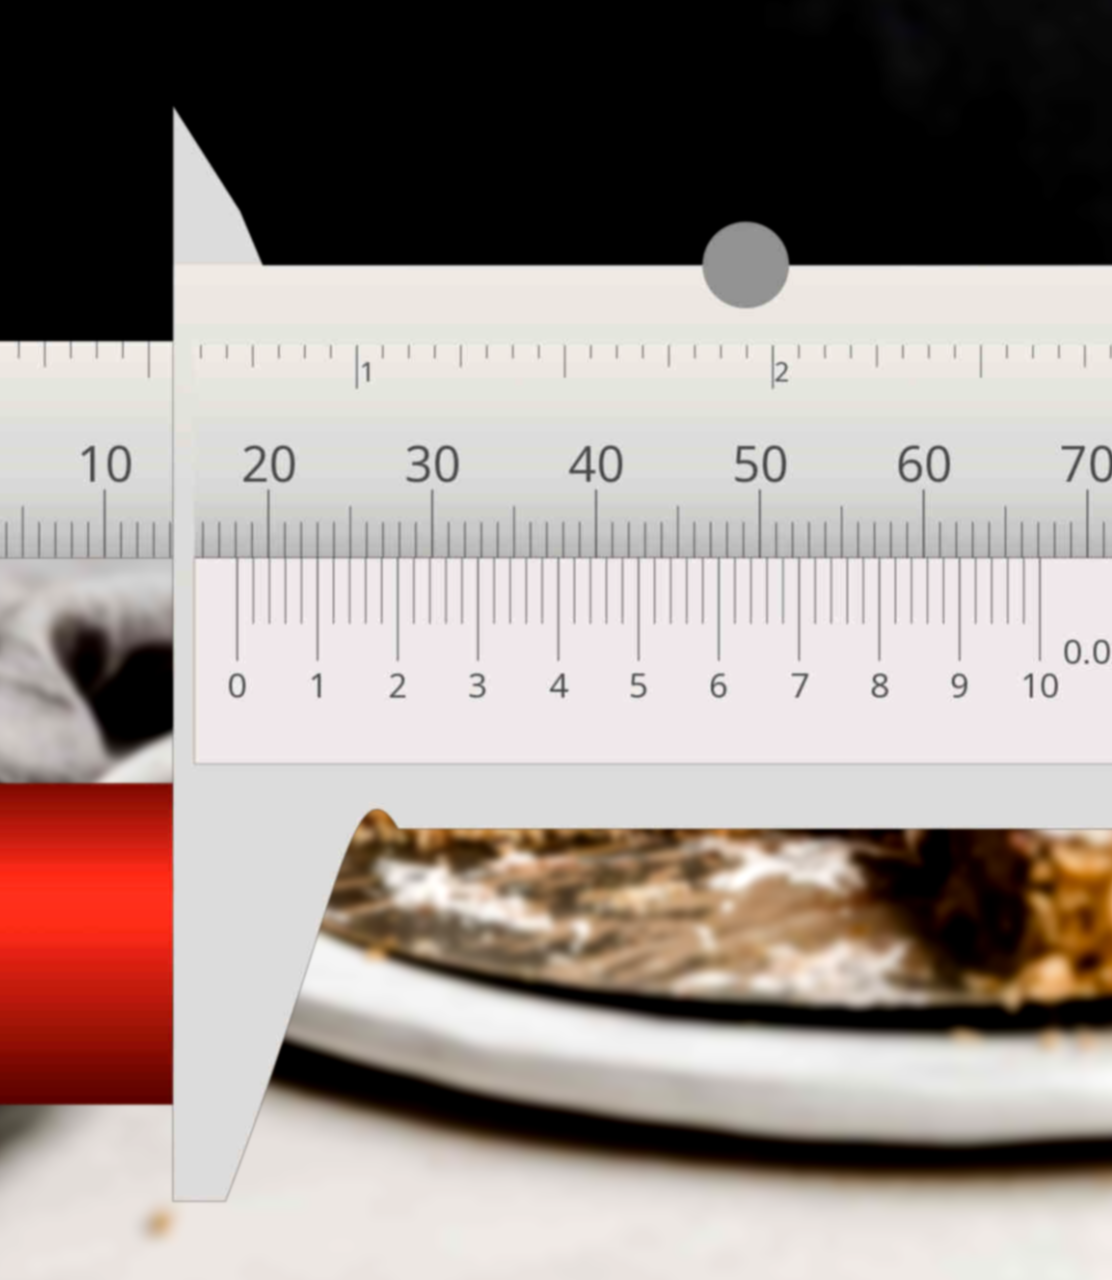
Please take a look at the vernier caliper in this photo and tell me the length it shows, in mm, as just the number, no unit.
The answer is 18.1
